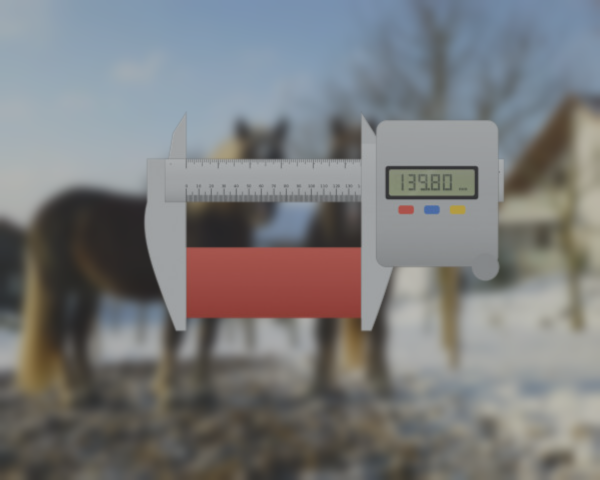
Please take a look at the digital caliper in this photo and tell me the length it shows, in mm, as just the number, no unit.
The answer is 139.80
